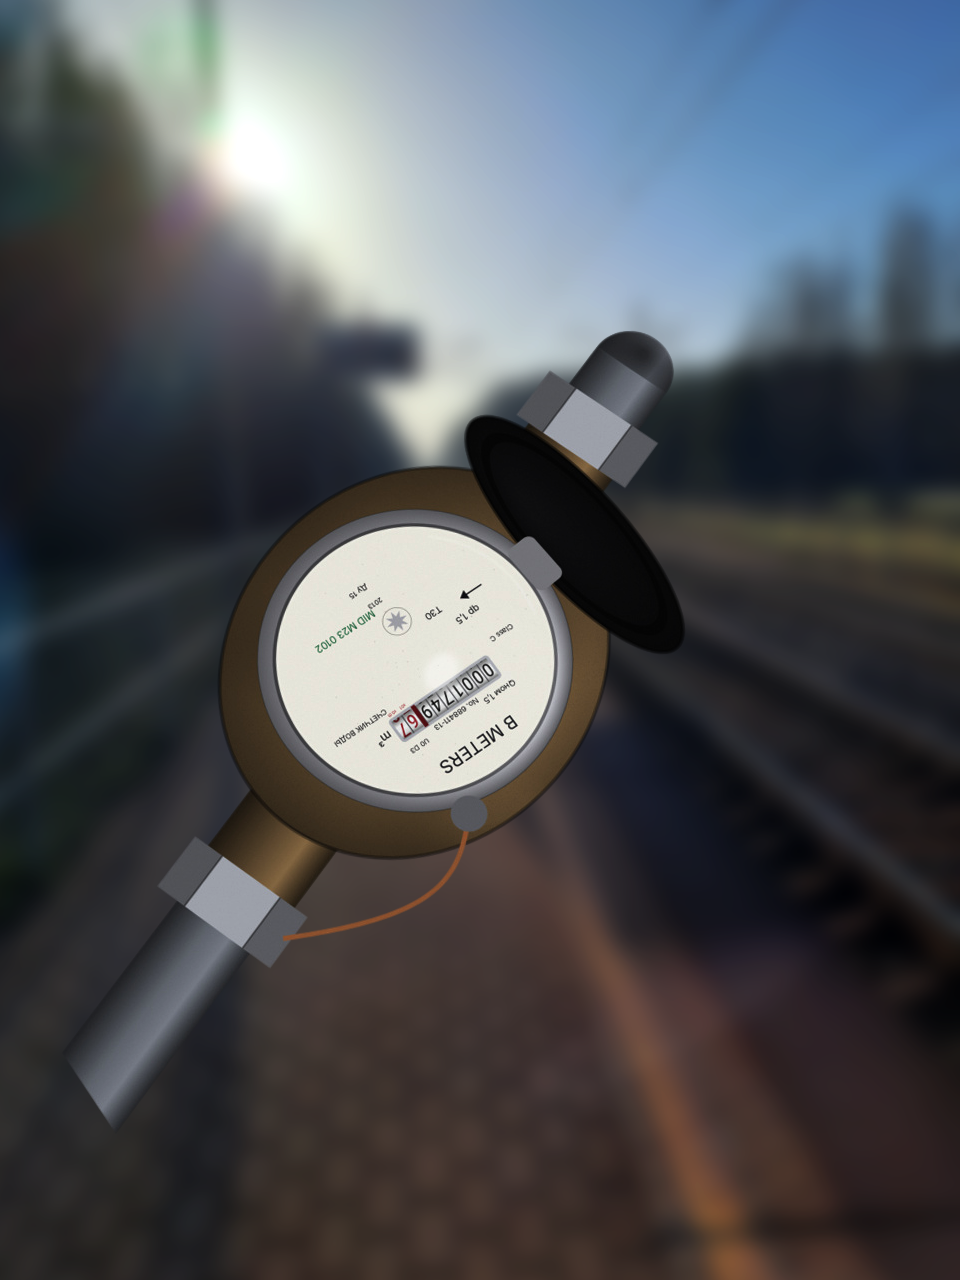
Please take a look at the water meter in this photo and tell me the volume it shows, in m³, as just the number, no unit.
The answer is 1749.67
